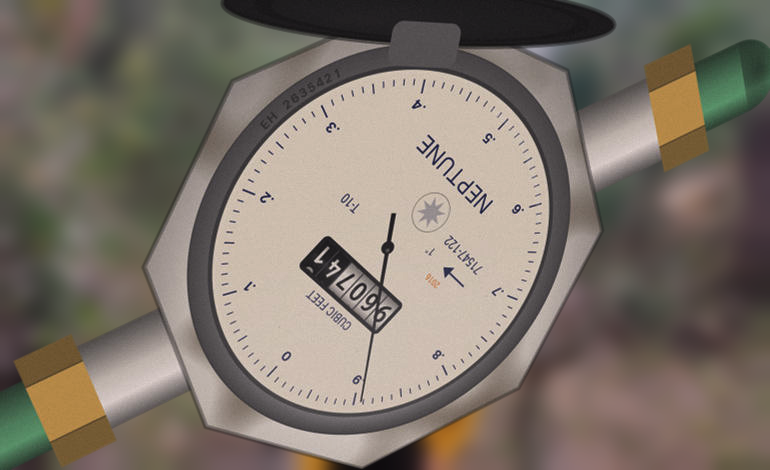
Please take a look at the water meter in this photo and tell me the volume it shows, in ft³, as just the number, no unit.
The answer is 960740.89
